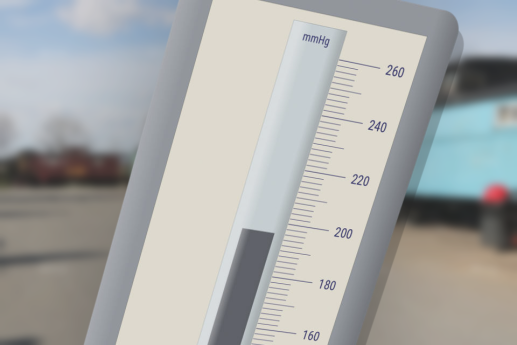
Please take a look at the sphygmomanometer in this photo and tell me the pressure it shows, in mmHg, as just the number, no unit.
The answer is 196
